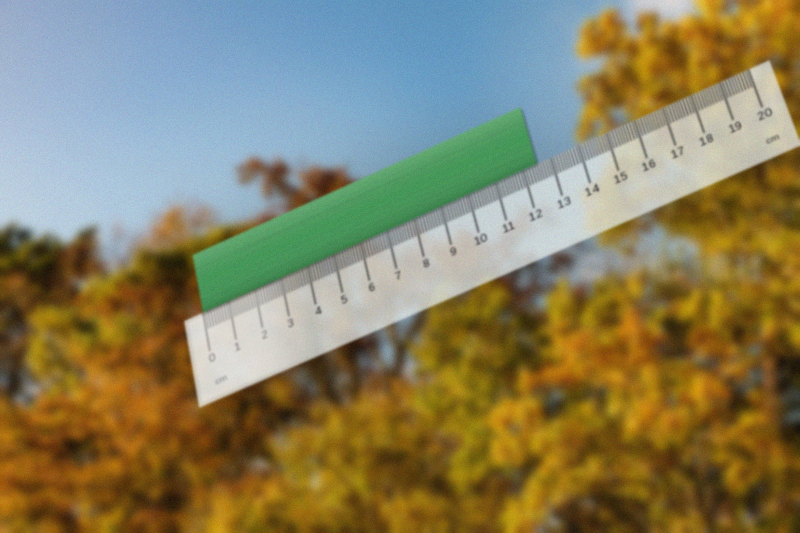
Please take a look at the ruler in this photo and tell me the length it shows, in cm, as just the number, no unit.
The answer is 12.5
